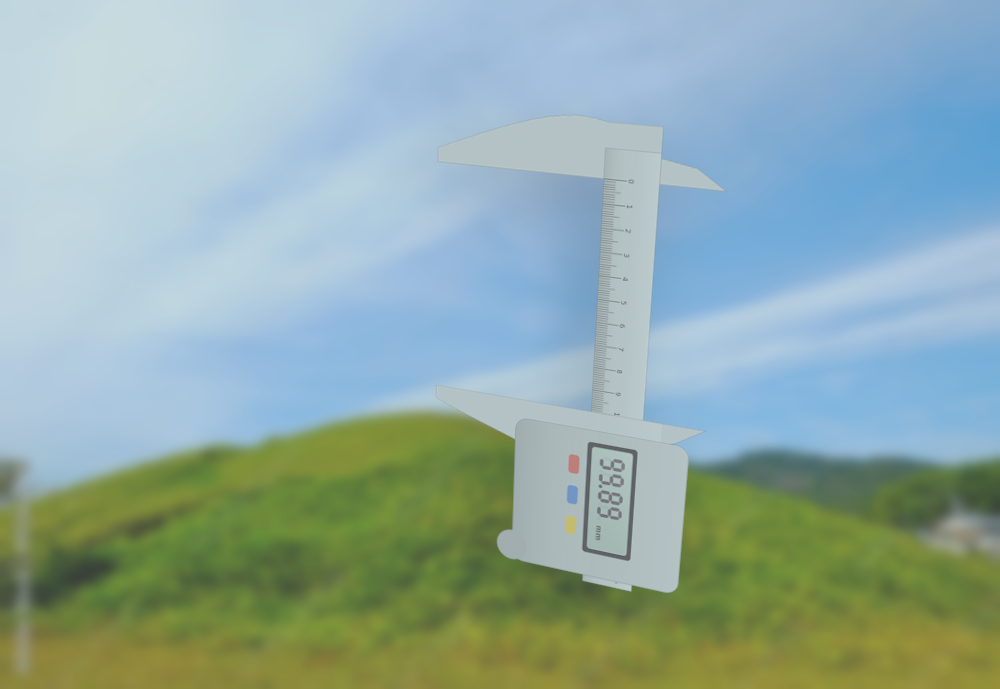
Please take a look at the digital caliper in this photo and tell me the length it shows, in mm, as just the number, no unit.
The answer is 99.89
